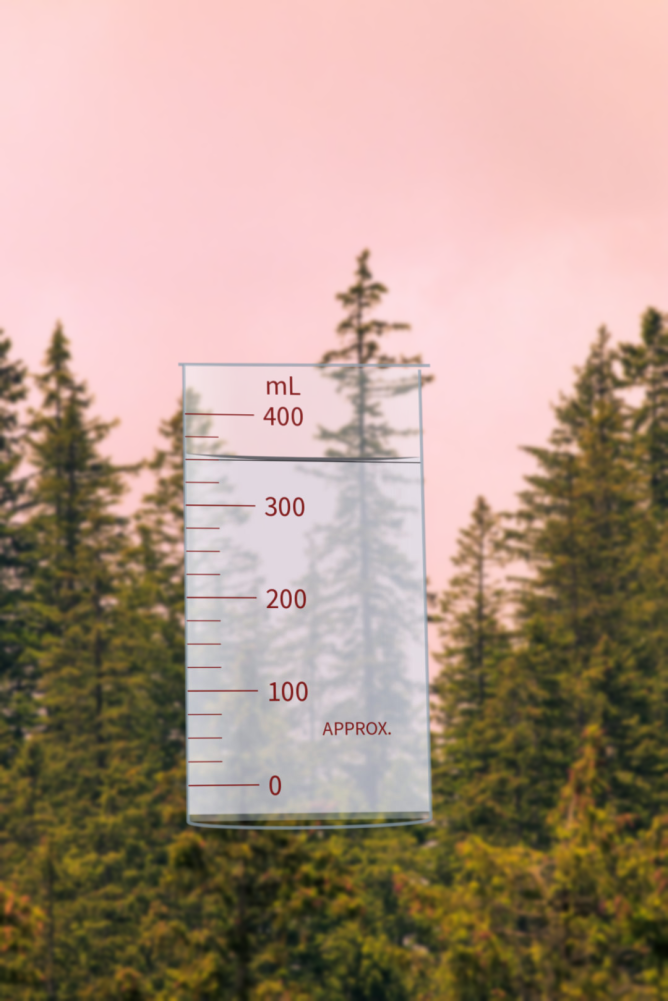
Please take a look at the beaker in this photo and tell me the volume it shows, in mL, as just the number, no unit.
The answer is 350
